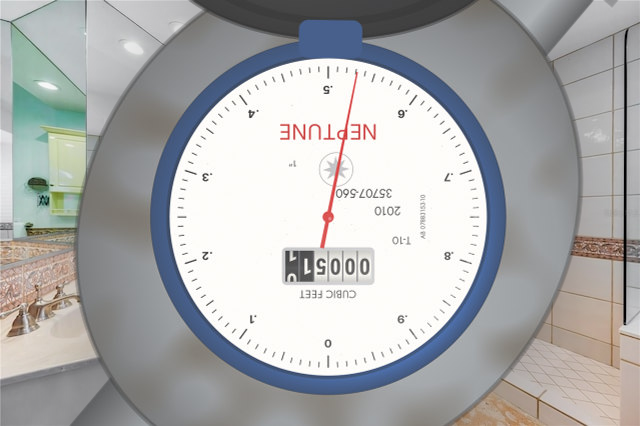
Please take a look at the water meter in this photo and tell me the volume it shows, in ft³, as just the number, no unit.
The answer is 510.53
